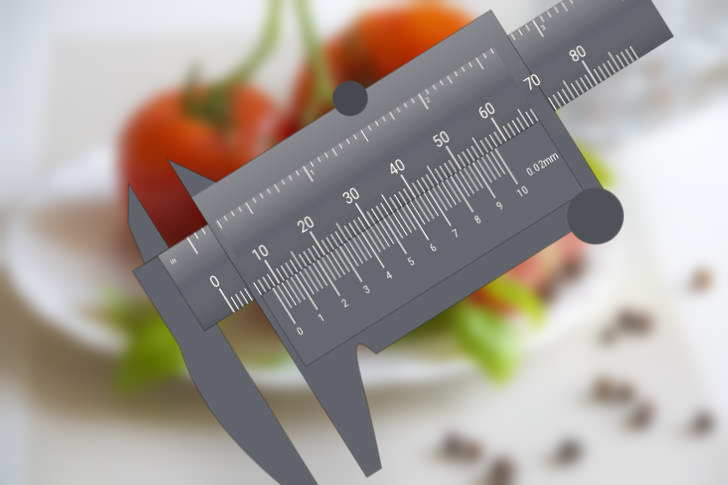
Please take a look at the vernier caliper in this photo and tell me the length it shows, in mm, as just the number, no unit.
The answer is 8.5
